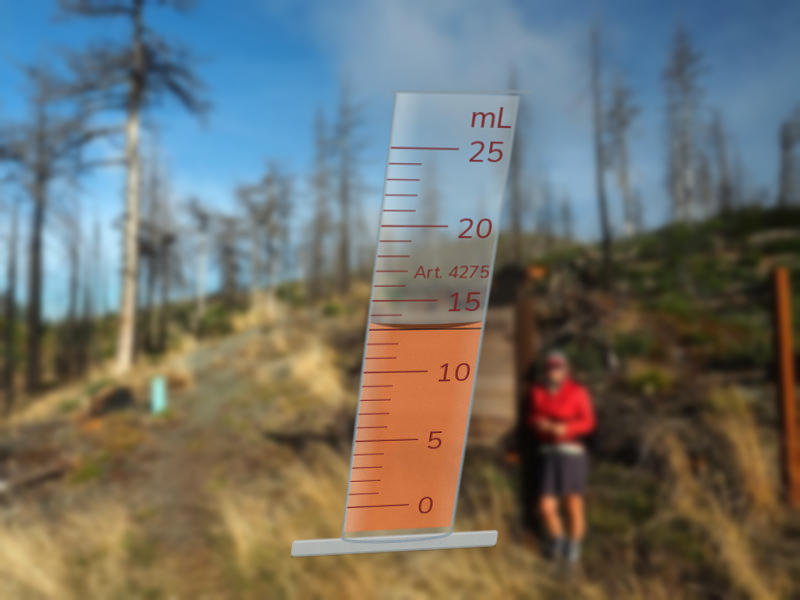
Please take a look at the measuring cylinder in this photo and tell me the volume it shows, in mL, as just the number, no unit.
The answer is 13
